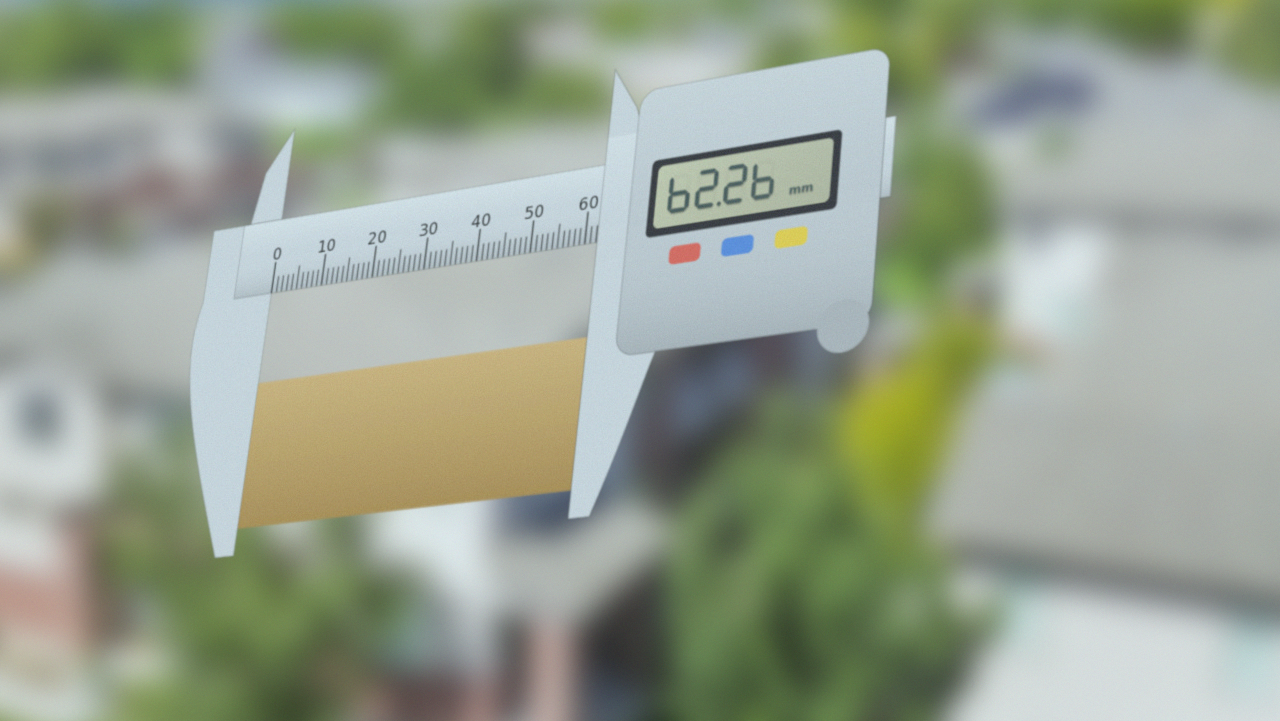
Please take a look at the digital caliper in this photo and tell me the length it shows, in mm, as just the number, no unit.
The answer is 62.26
